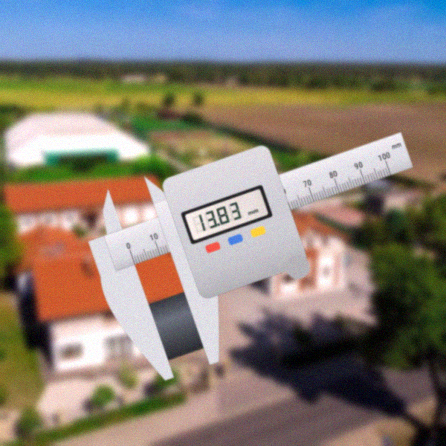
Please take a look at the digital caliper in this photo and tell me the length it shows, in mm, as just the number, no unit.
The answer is 13.83
